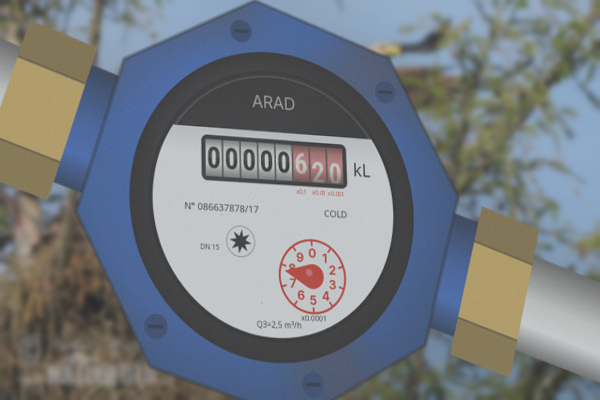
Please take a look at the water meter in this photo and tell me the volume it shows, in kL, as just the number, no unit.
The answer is 0.6197
